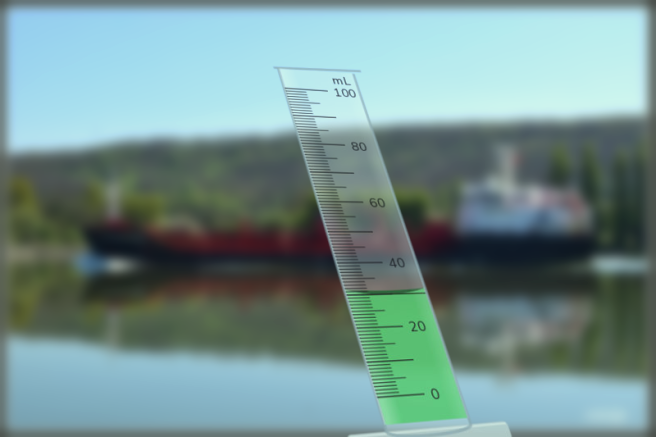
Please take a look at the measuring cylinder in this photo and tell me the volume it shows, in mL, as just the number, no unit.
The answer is 30
